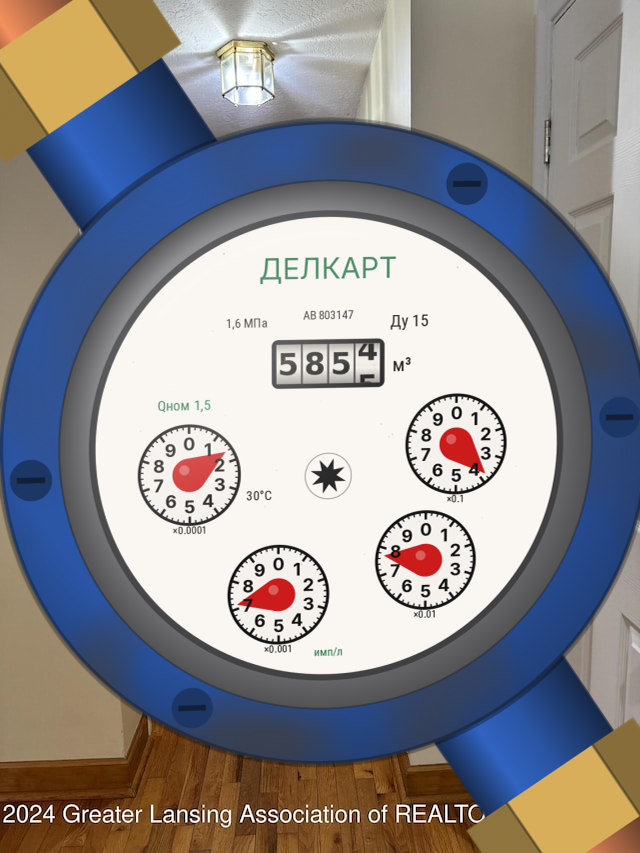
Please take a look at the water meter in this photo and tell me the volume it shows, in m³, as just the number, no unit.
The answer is 5854.3771
